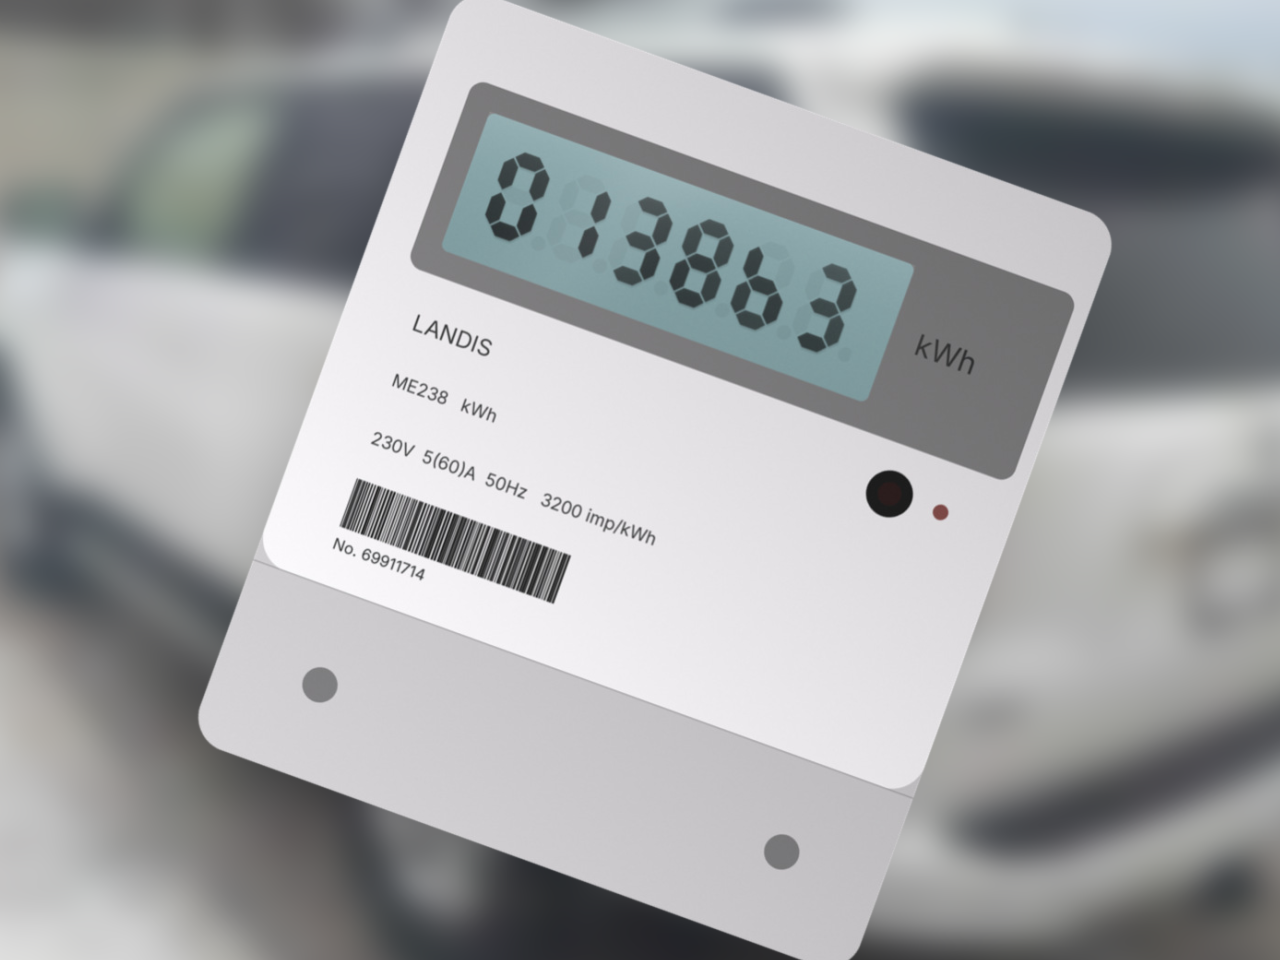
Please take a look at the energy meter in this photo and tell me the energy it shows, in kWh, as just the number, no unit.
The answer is 13863
